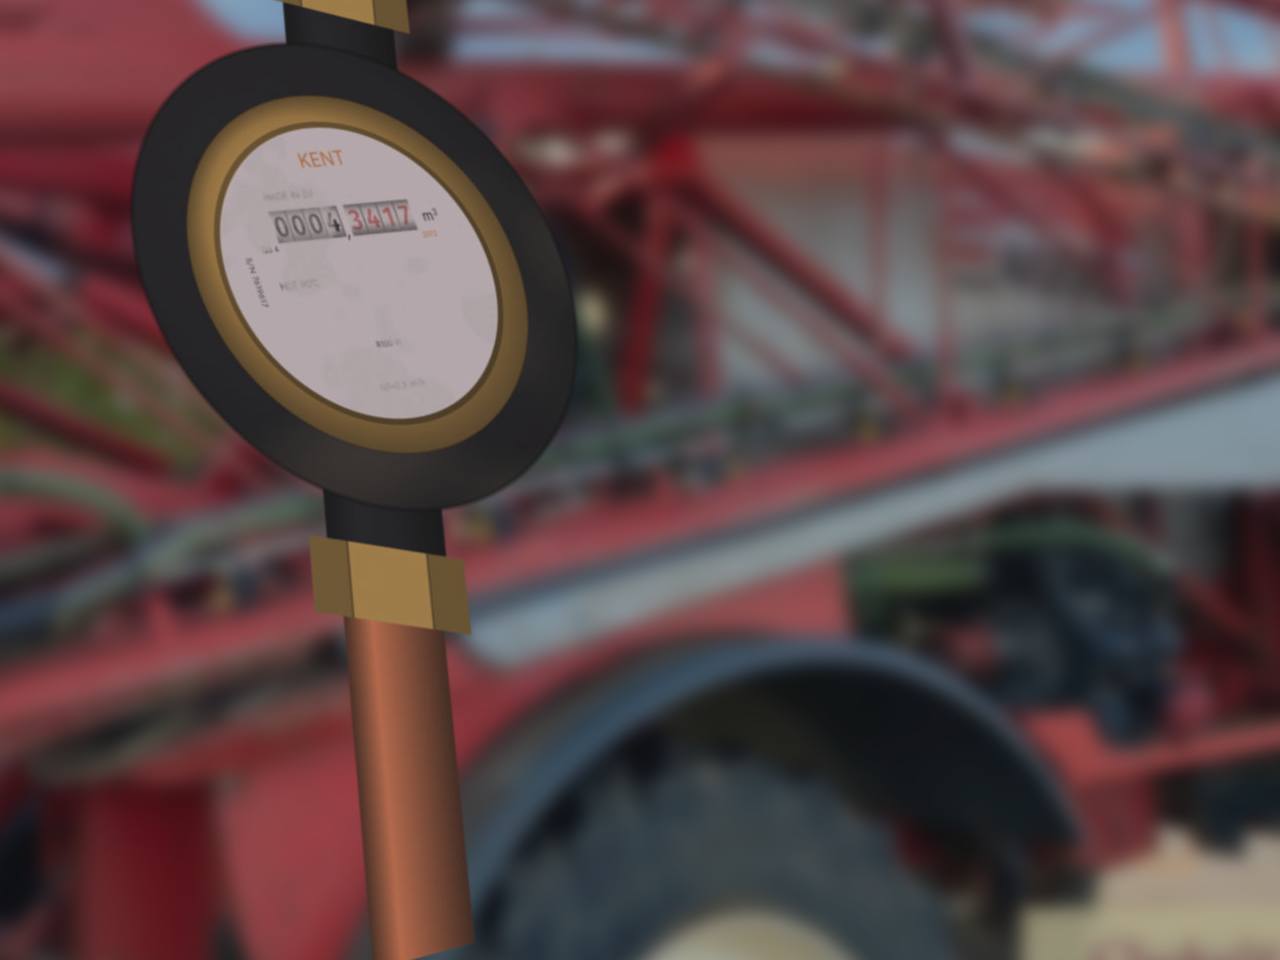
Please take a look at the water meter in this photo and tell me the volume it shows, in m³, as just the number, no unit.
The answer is 4.3417
